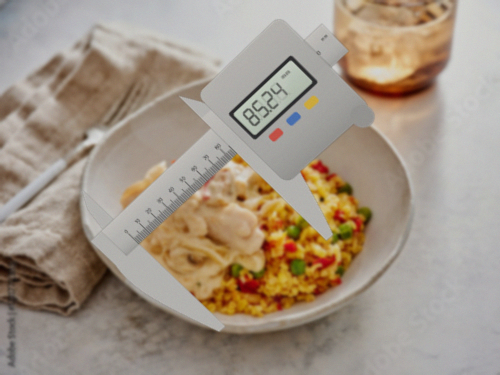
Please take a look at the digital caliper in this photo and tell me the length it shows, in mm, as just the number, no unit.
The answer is 85.24
